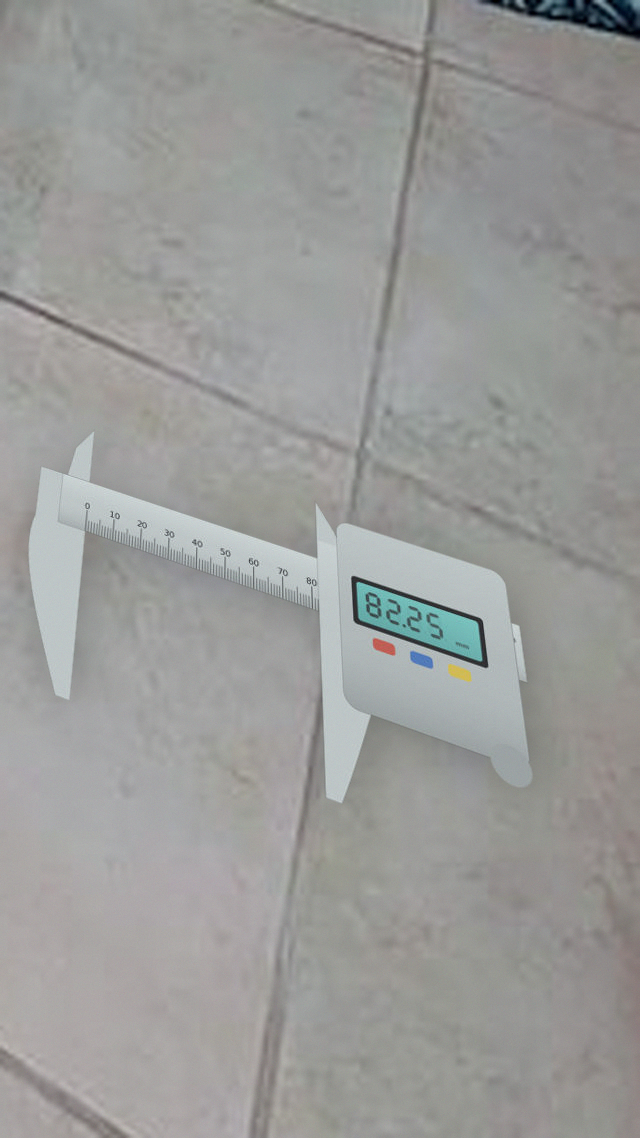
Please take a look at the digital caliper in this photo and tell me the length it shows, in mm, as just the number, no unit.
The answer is 82.25
